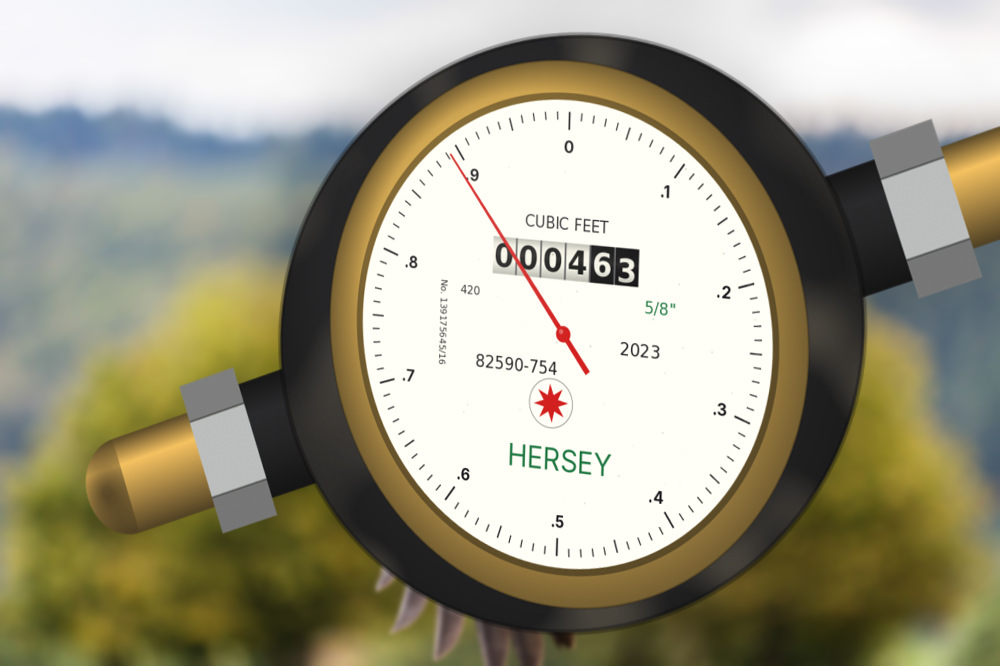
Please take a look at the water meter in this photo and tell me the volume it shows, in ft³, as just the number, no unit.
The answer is 462.89
